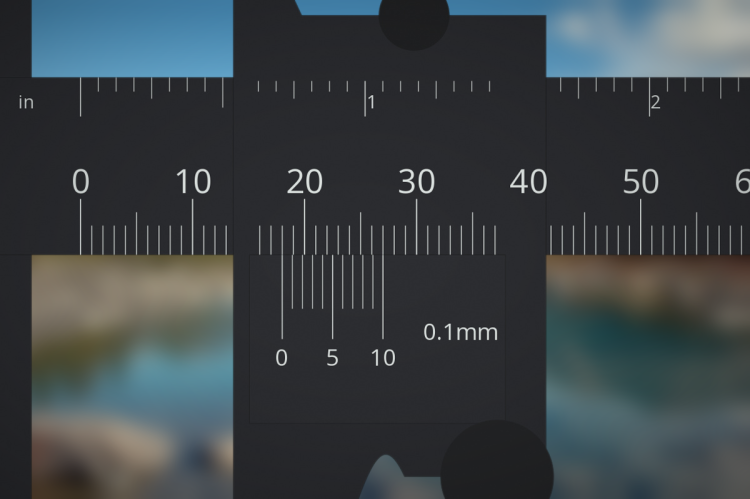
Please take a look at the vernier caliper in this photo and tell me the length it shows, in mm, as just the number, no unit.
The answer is 18.0
